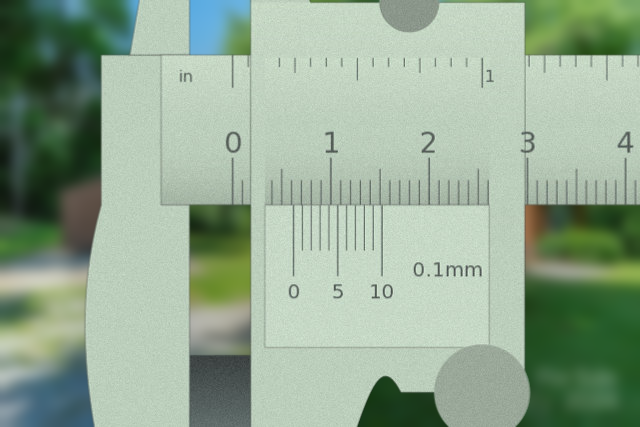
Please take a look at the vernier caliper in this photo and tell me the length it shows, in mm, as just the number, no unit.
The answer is 6.2
